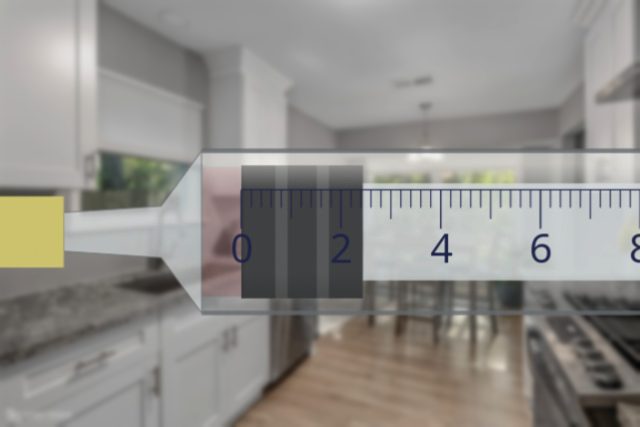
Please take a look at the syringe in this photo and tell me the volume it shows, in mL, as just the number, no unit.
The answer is 0
